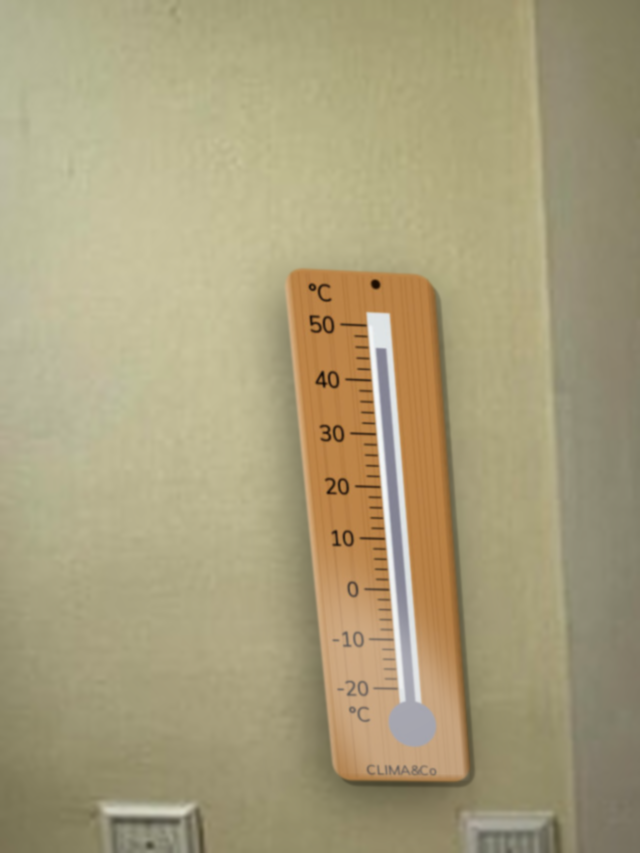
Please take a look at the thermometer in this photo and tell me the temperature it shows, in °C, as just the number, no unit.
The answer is 46
